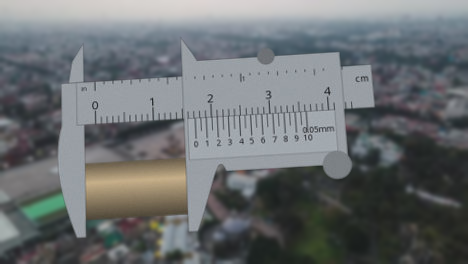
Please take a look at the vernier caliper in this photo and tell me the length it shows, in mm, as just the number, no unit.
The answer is 17.2
